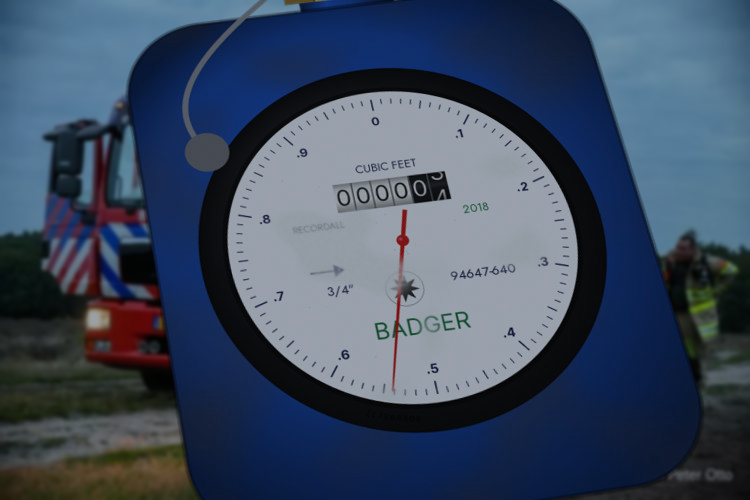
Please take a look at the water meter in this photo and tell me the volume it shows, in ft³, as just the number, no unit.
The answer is 3.54
